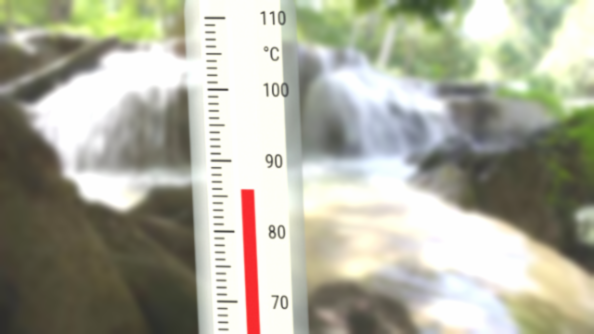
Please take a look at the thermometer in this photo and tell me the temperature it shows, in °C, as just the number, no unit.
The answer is 86
